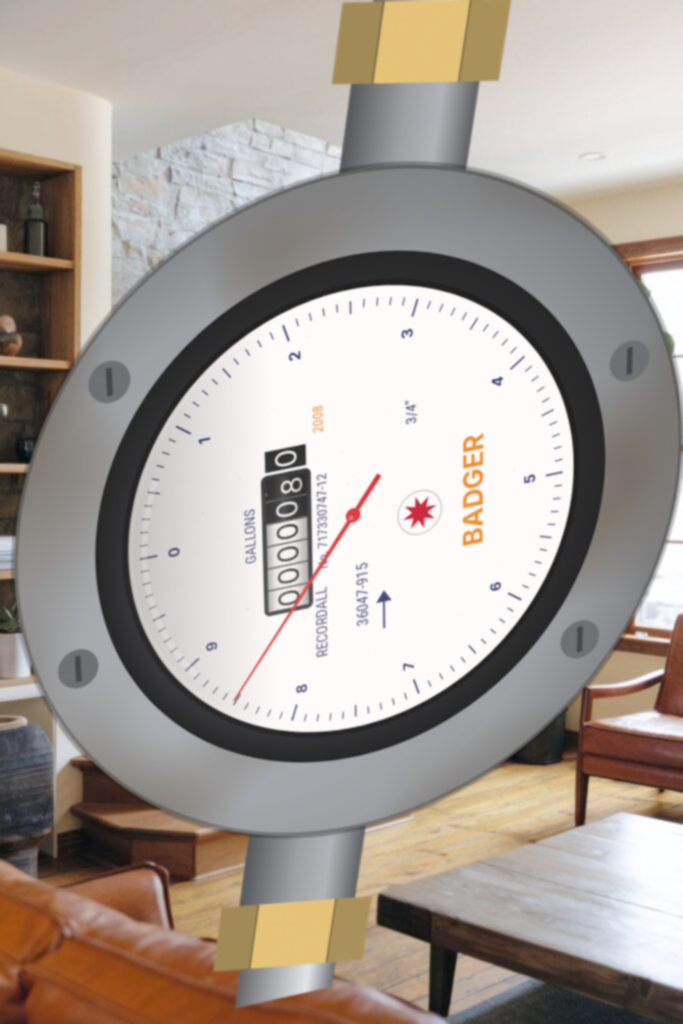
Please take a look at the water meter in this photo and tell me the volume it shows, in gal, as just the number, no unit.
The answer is 78.5
